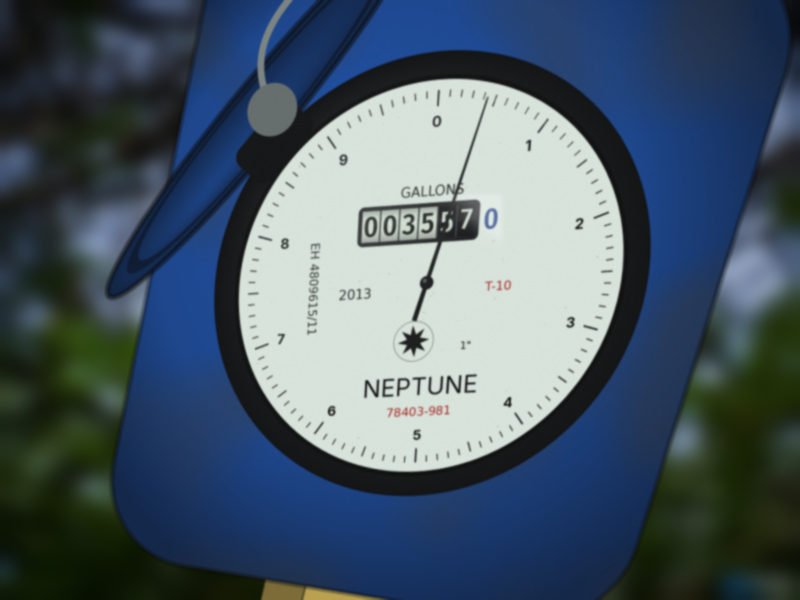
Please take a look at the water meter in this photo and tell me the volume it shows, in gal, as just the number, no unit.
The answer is 35570.4
